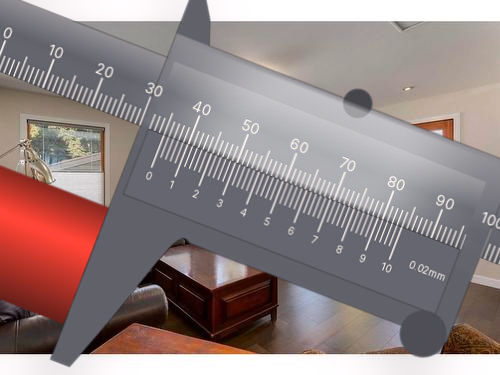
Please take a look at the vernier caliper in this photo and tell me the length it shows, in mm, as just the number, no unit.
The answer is 35.0
